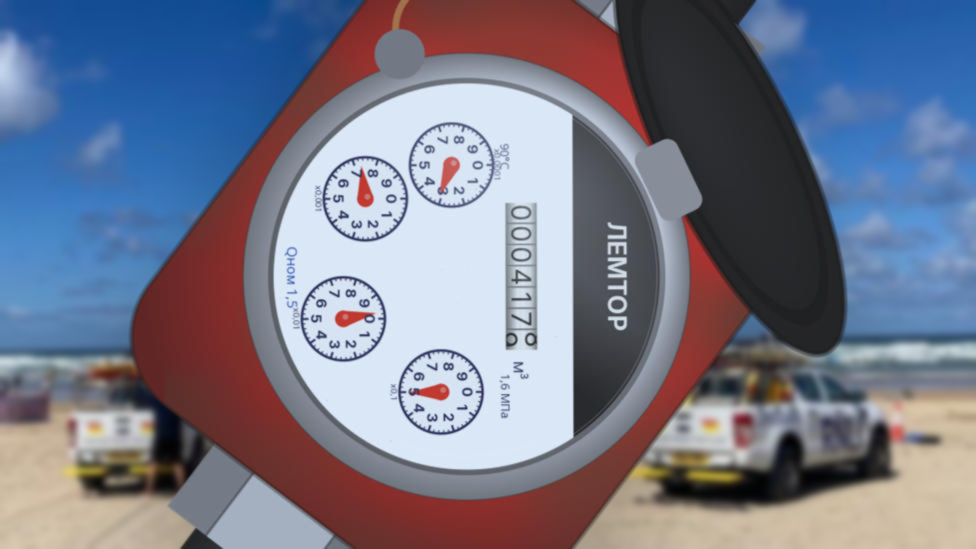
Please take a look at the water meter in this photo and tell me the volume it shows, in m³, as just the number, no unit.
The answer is 4178.4973
